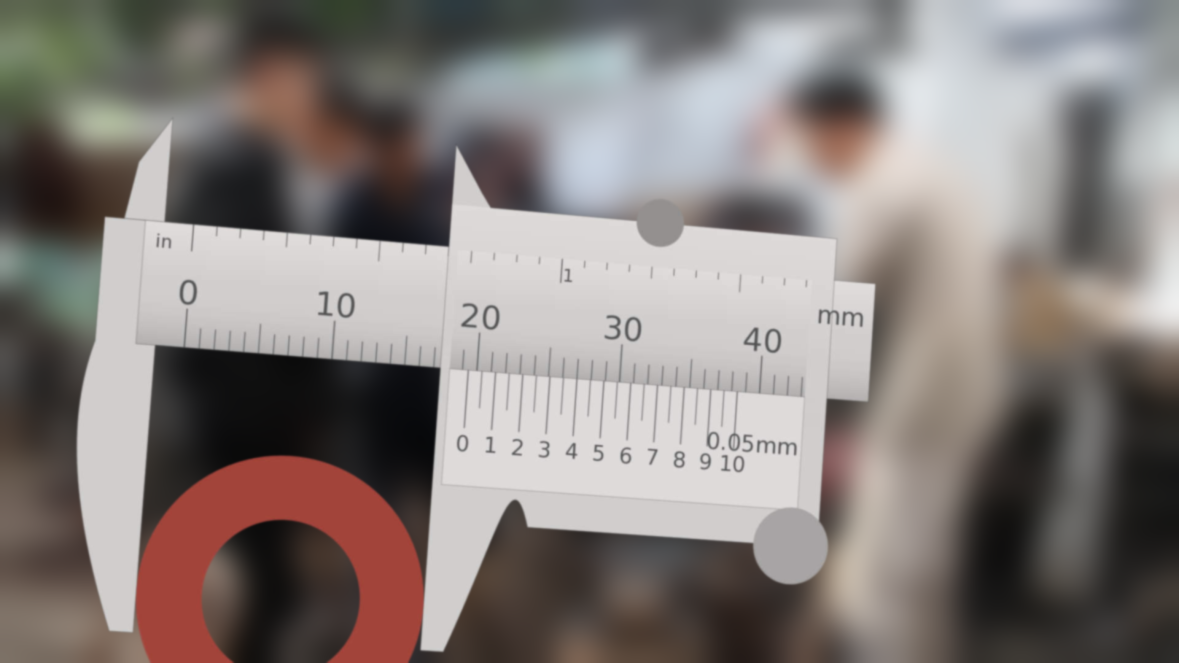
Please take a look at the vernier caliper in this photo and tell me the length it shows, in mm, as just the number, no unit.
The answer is 19.4
